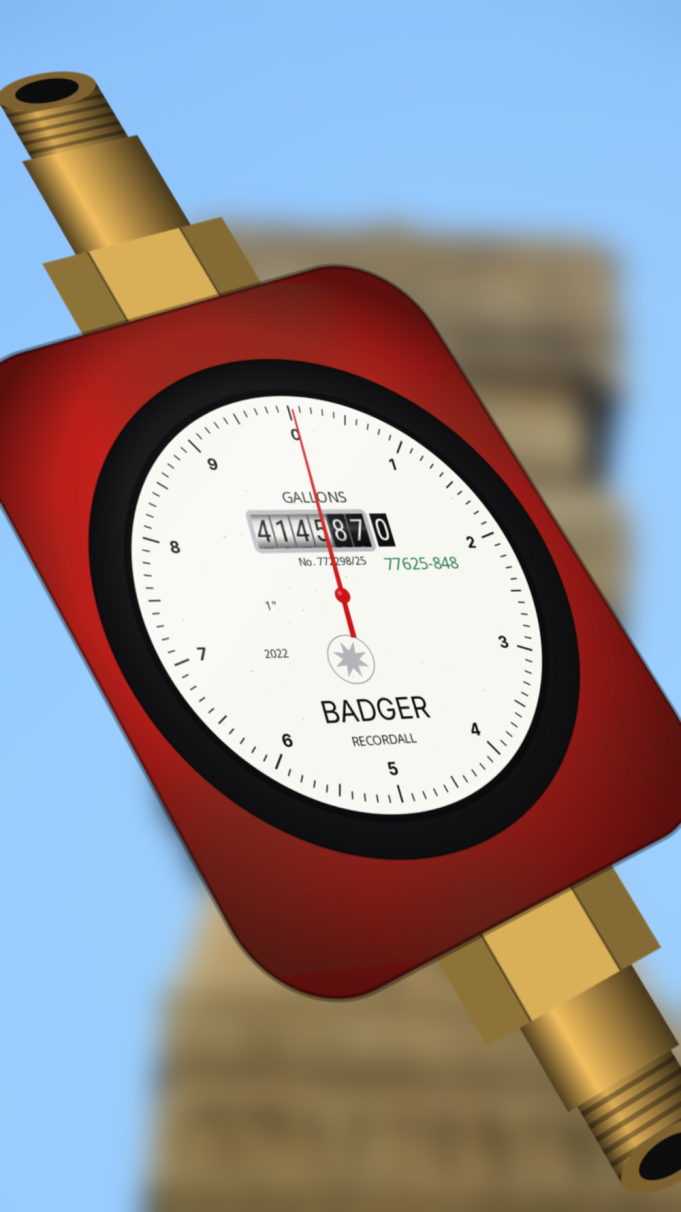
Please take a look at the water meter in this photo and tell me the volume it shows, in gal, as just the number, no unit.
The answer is 4145870.0
